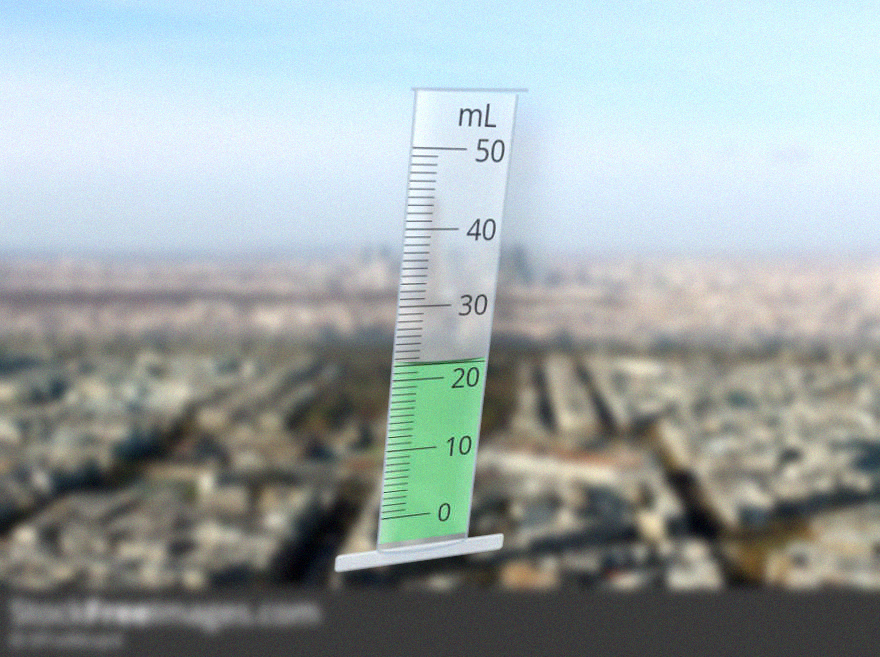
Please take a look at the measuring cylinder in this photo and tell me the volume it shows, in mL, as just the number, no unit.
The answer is 22
